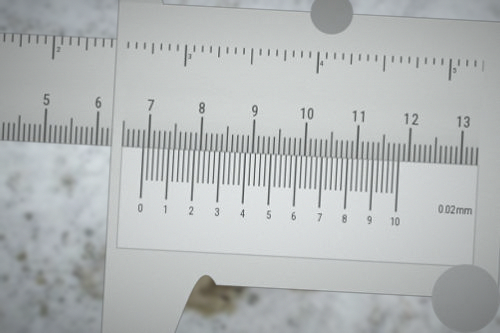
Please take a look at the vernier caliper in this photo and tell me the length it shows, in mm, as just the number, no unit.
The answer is 69.0
